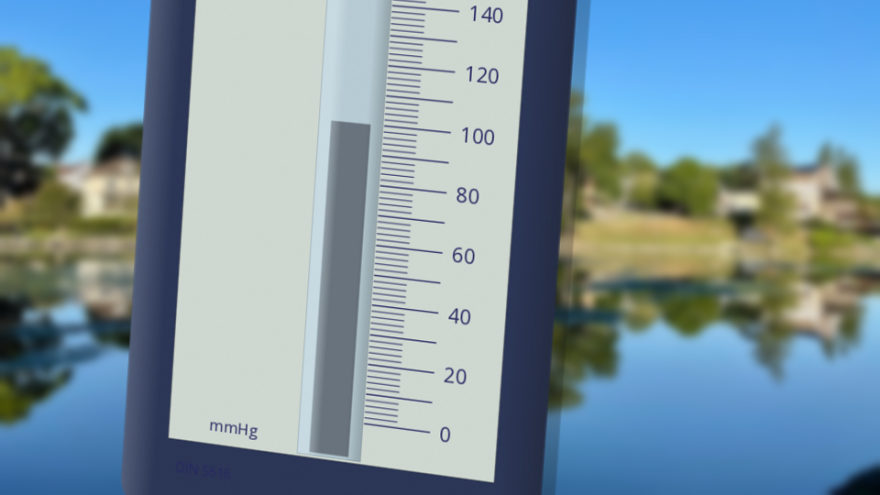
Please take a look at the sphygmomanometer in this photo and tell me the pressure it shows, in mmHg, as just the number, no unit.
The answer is 100
